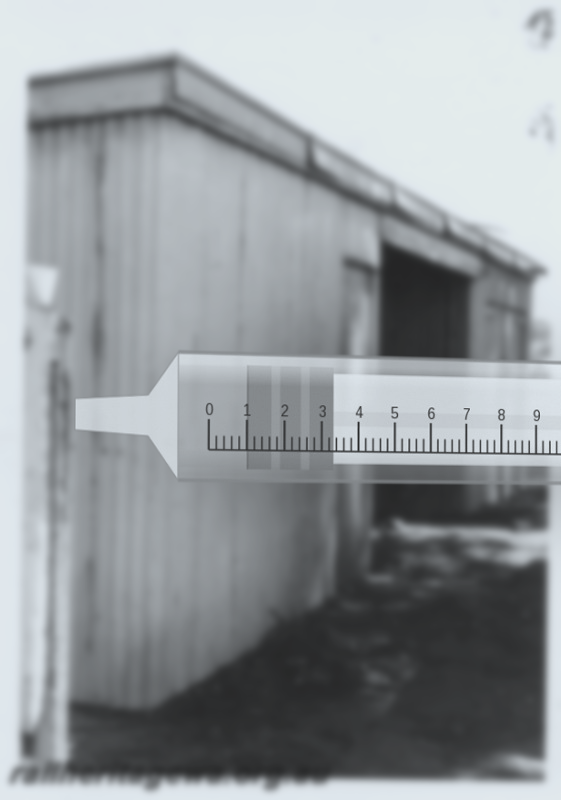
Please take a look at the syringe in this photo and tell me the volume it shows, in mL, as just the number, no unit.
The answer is 1
